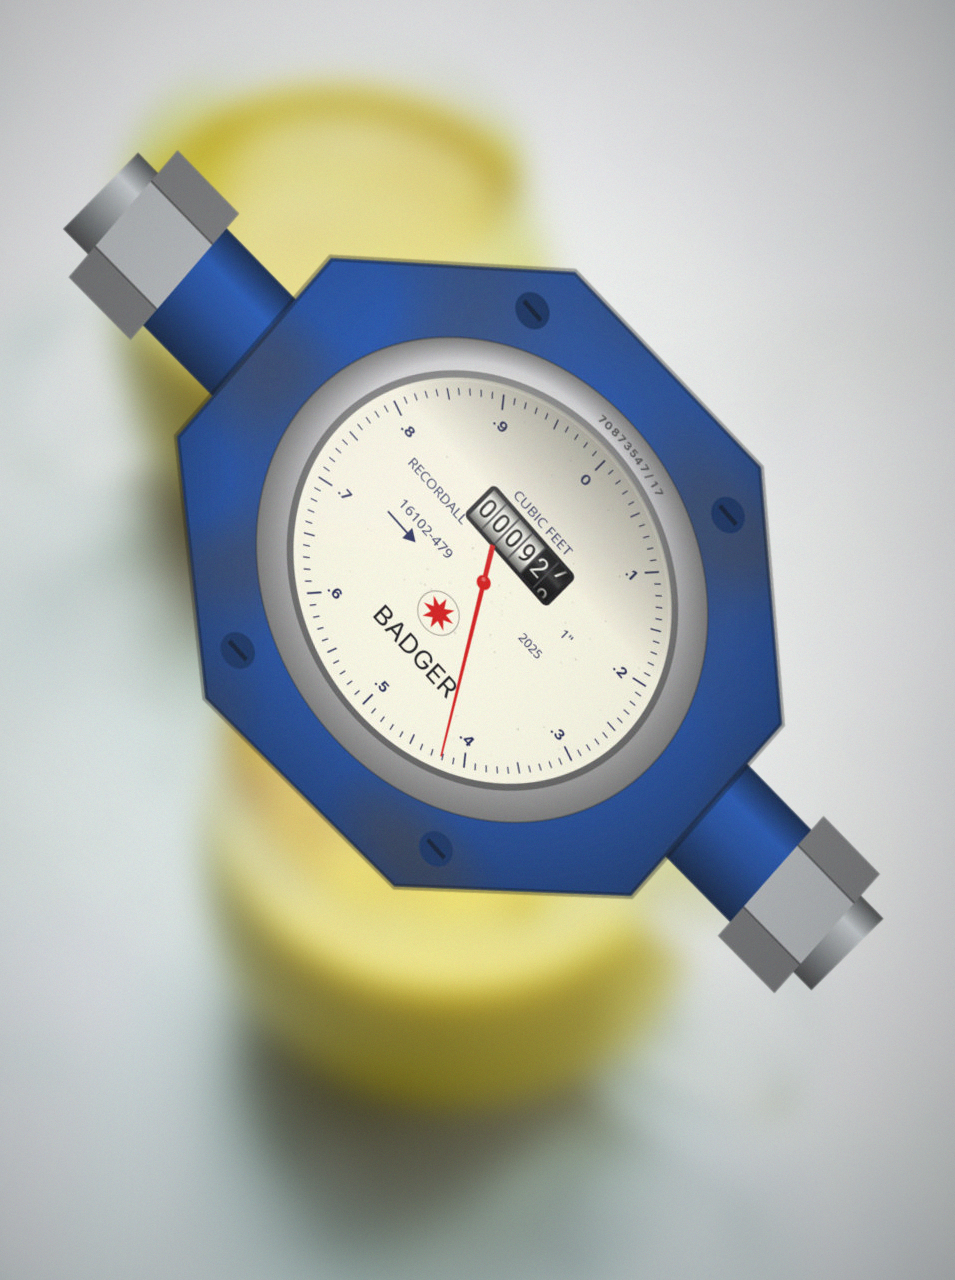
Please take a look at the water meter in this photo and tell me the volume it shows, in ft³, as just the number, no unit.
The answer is 927.42
